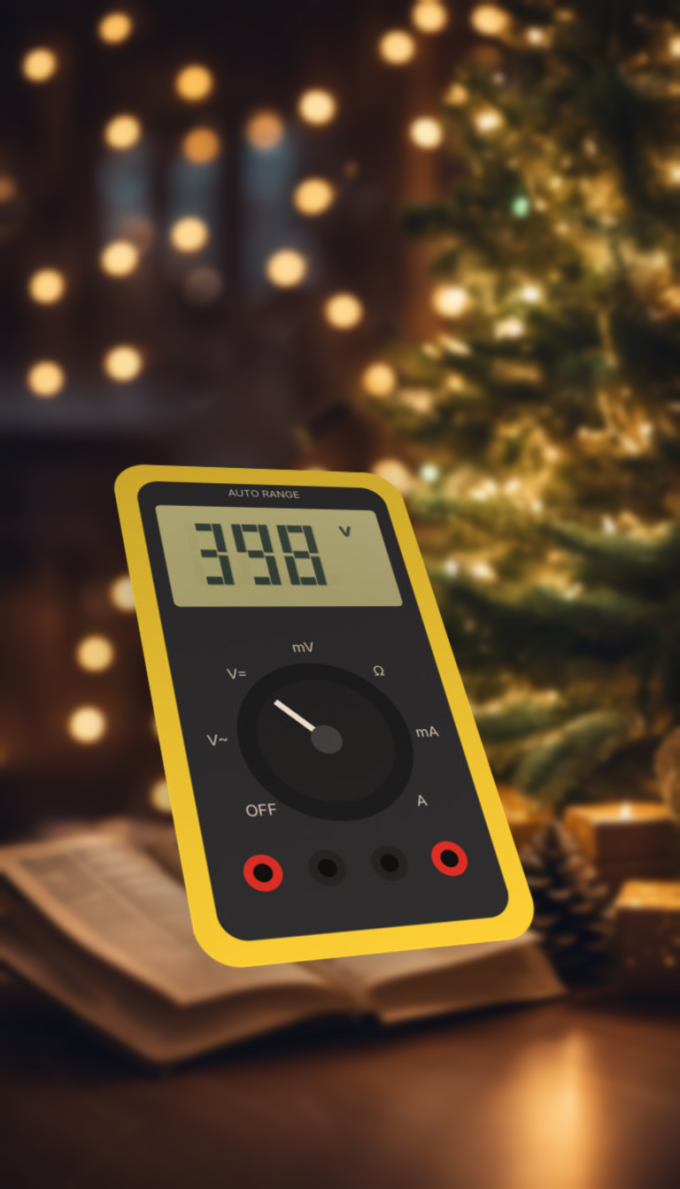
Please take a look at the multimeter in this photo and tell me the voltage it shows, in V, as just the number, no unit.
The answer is 398
